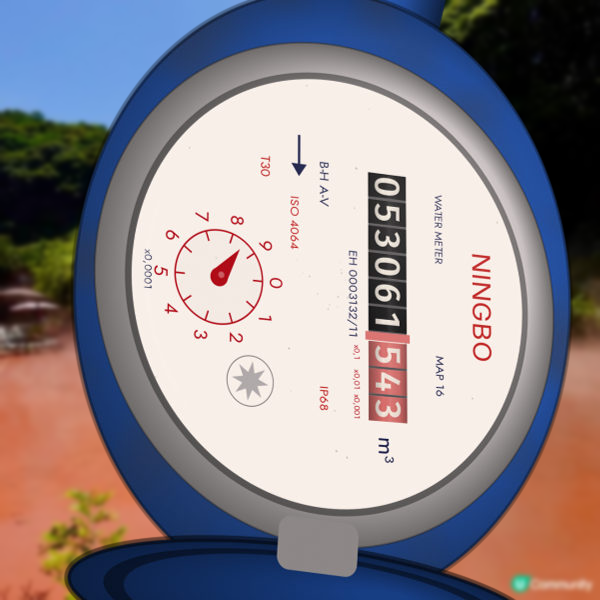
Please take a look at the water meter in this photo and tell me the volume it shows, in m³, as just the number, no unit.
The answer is 53061.5438
